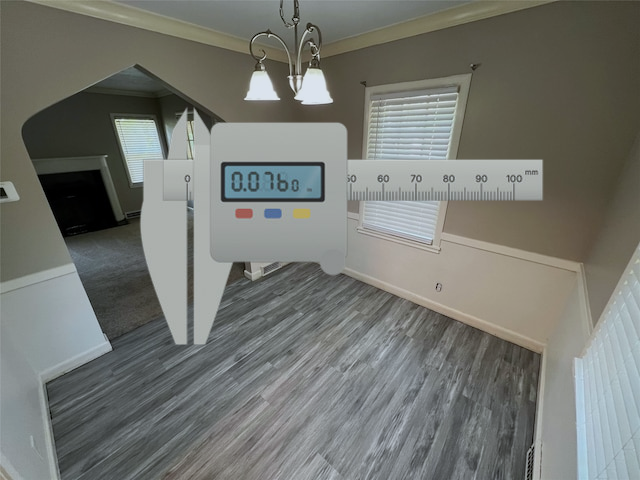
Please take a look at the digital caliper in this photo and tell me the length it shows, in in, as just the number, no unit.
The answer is 0.0760
